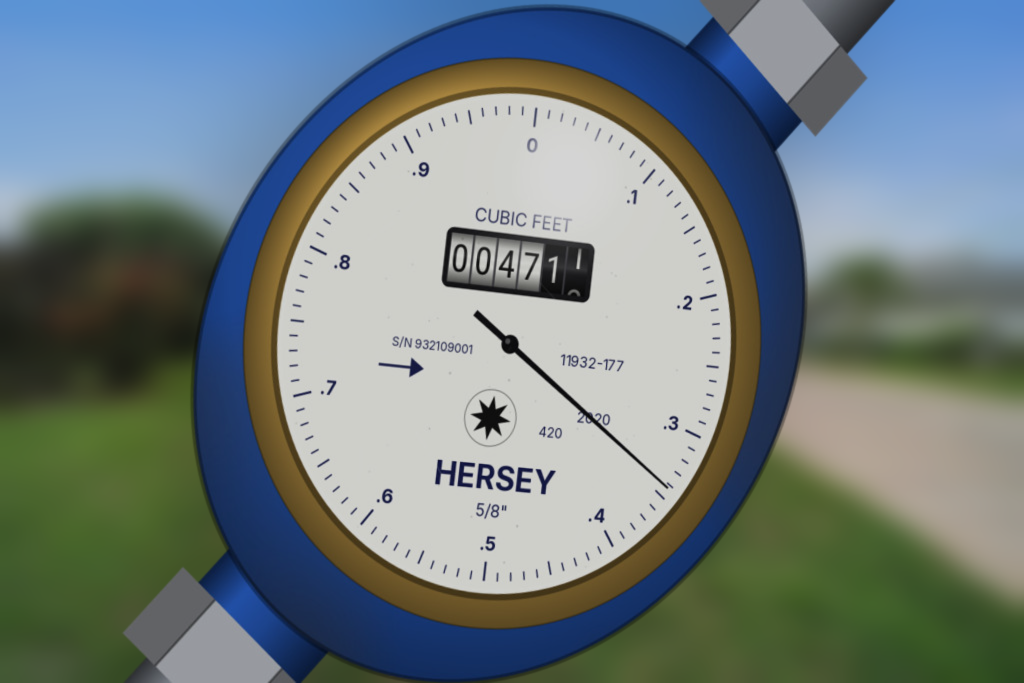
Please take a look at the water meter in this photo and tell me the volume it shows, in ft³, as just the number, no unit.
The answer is 4711.34
